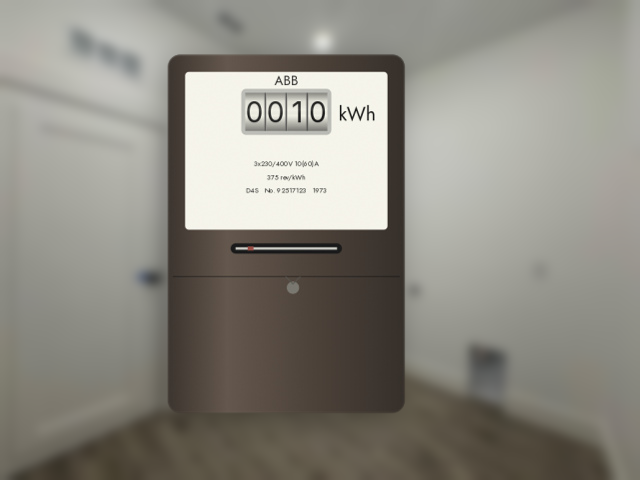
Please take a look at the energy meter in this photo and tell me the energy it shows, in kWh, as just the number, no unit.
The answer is 10
